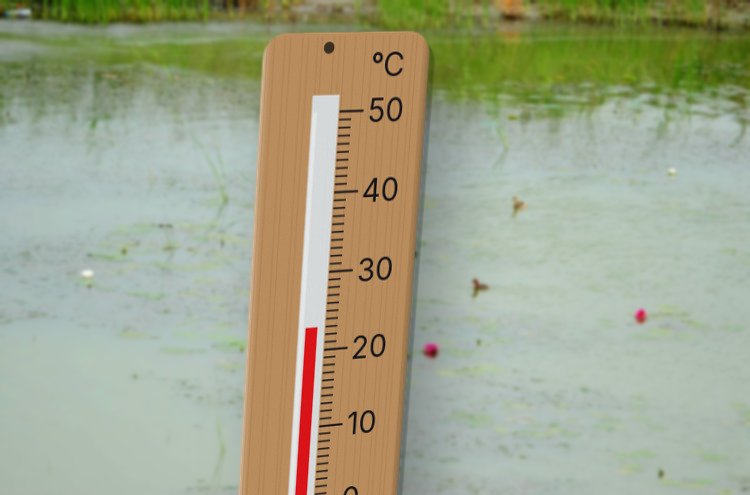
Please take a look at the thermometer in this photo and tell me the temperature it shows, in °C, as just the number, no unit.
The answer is 23
